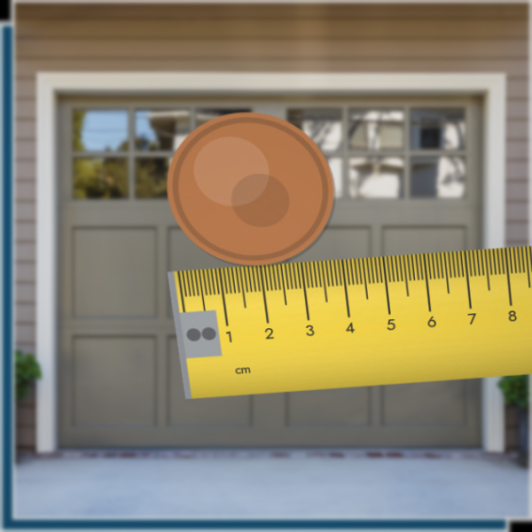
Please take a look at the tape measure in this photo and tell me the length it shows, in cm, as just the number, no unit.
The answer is 4
